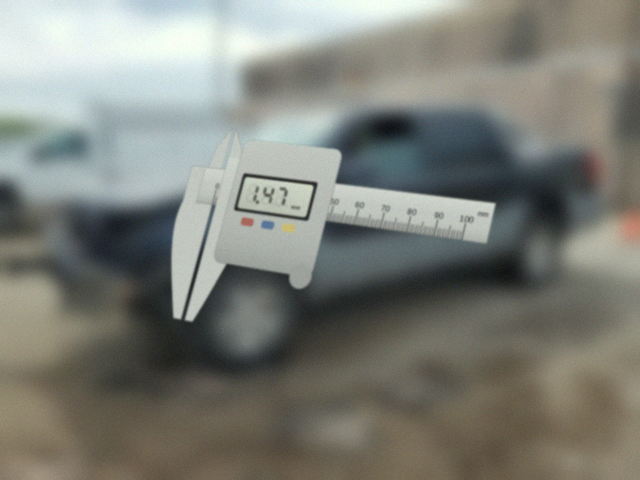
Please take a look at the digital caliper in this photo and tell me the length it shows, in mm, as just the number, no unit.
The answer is 1.47
